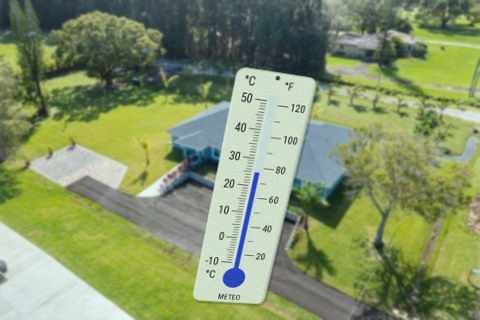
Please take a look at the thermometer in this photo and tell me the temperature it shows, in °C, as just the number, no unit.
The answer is 25
